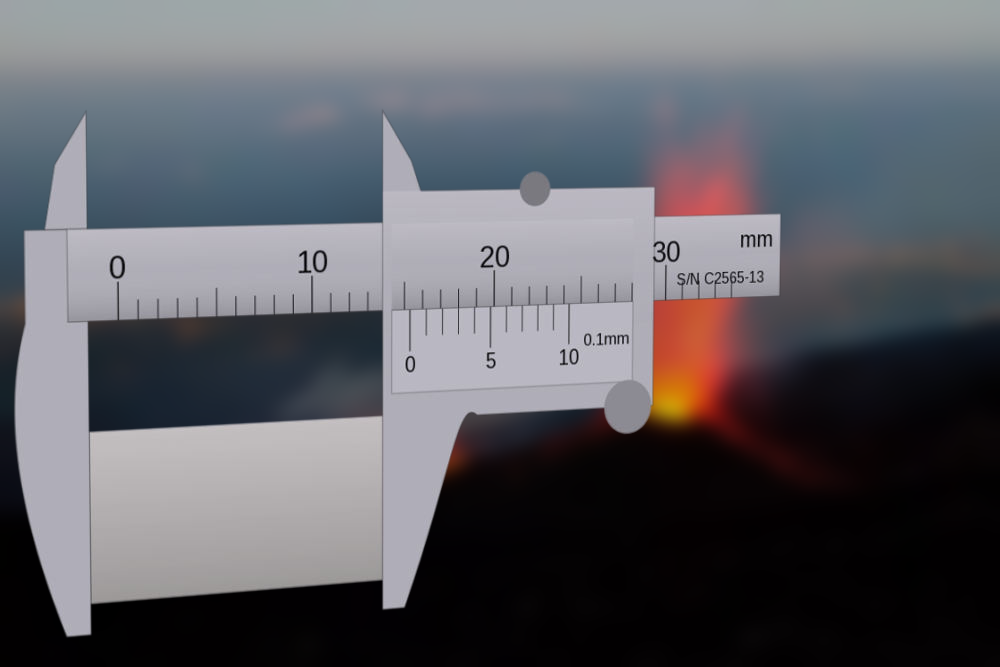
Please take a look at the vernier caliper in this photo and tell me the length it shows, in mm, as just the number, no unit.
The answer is 15.3
